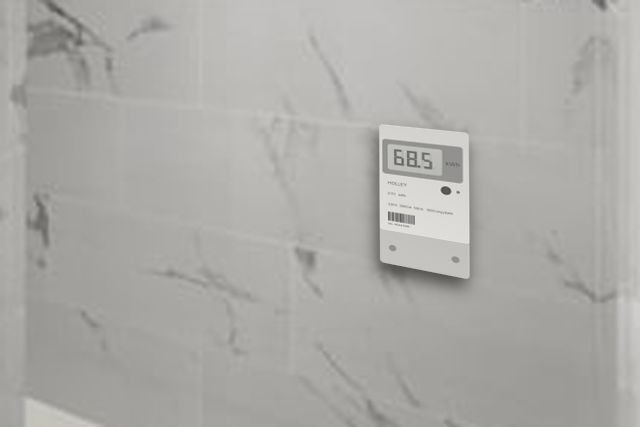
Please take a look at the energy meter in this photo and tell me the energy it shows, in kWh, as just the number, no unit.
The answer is 68.5
